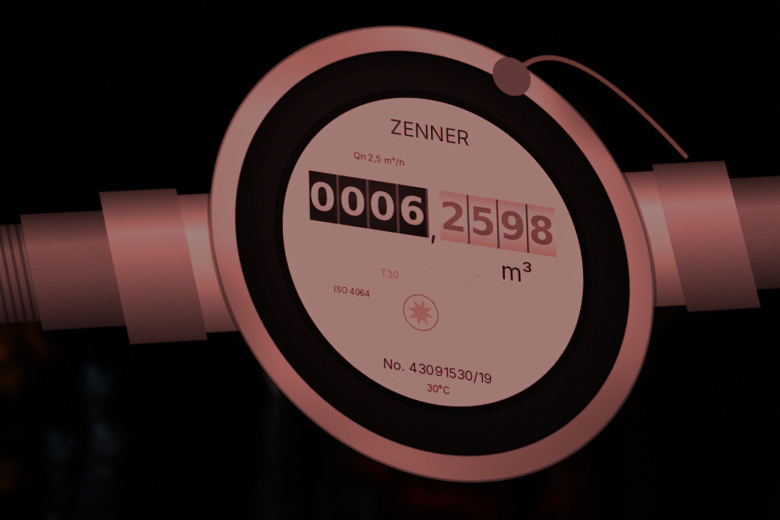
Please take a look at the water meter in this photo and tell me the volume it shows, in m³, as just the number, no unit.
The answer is 6.2598
